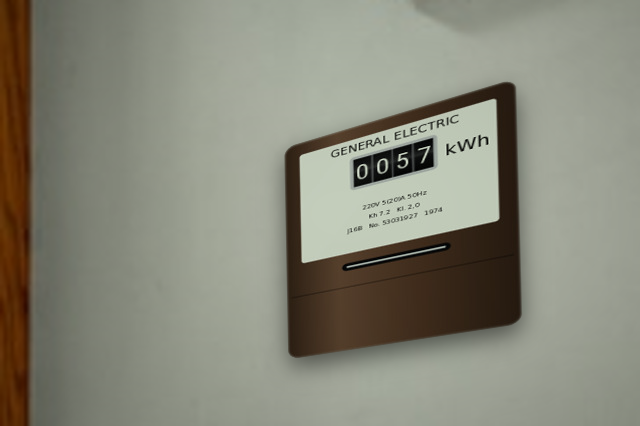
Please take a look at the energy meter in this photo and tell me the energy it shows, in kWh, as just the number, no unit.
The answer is 57
